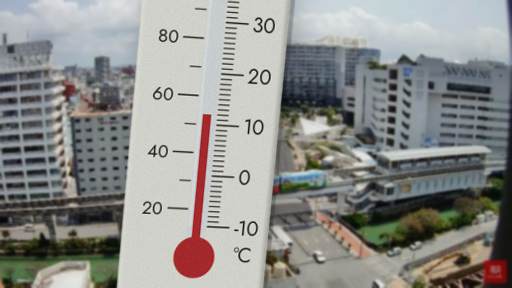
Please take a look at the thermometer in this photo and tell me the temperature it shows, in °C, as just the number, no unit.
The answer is 12
